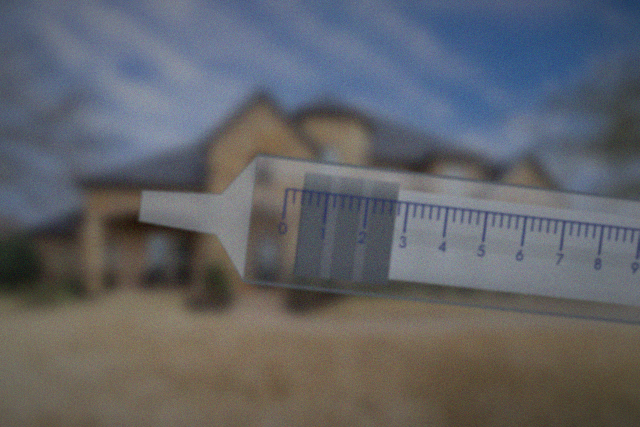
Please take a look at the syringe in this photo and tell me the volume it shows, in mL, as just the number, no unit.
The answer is 0.4
